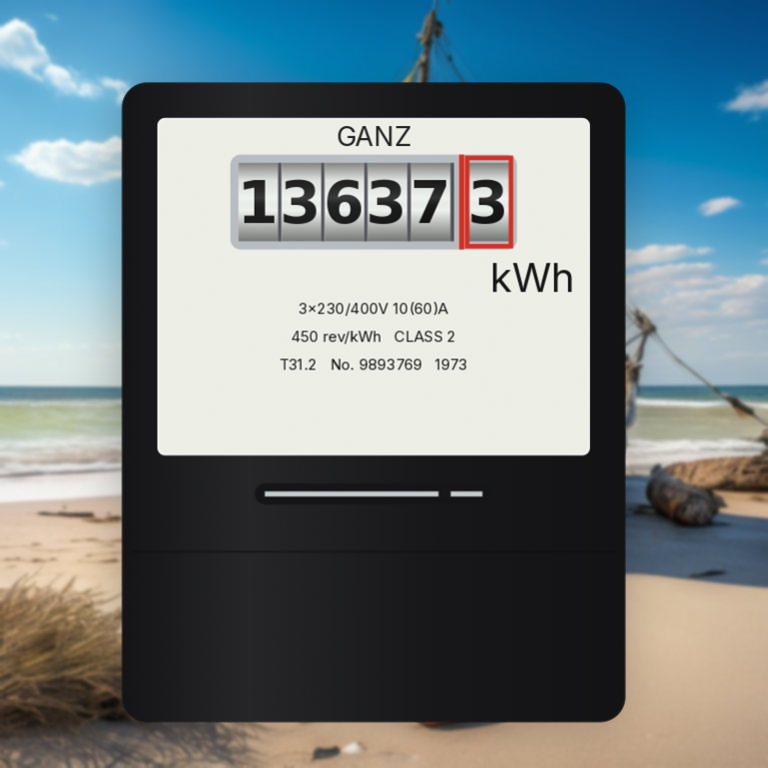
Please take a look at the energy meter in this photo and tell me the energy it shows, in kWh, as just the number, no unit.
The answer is 13637.3
